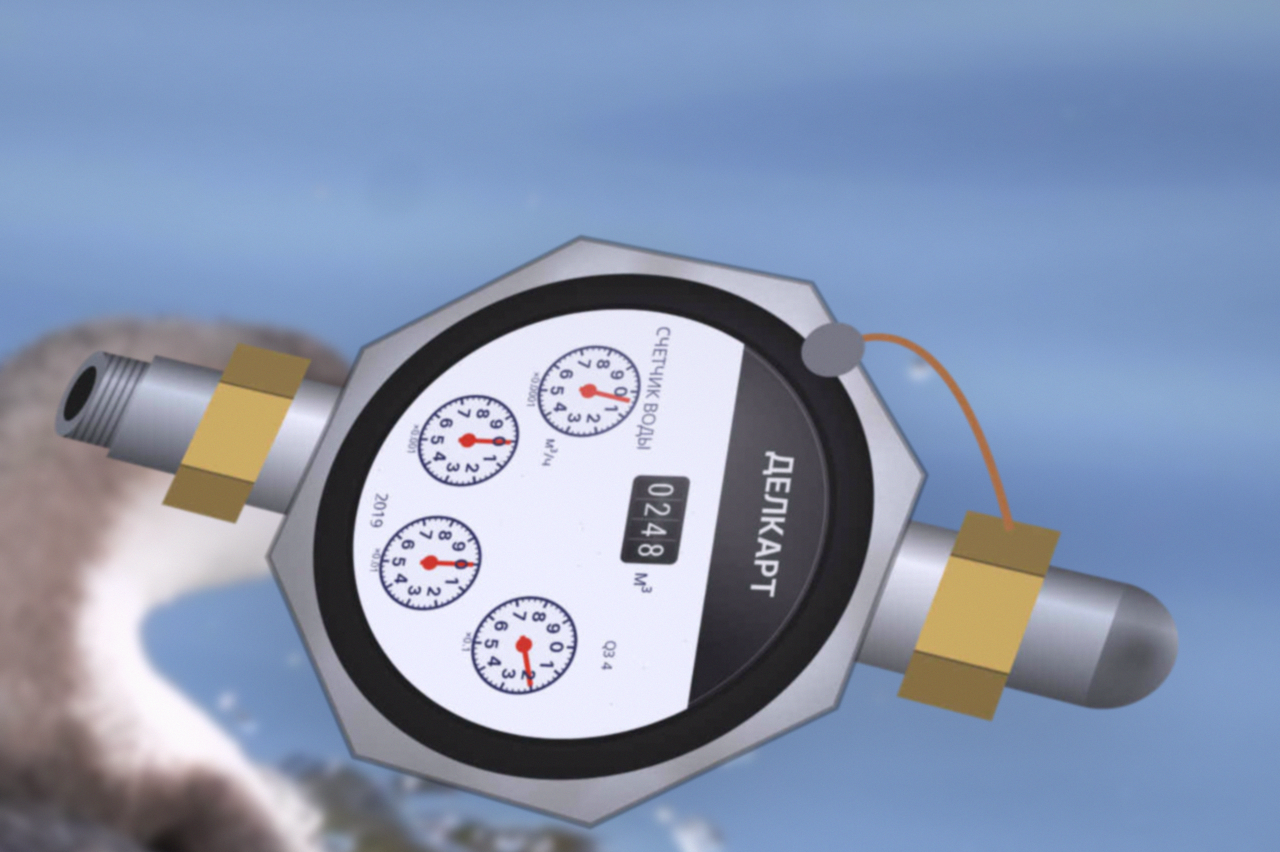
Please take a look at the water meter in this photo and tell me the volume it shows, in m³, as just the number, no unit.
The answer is 248.2000
